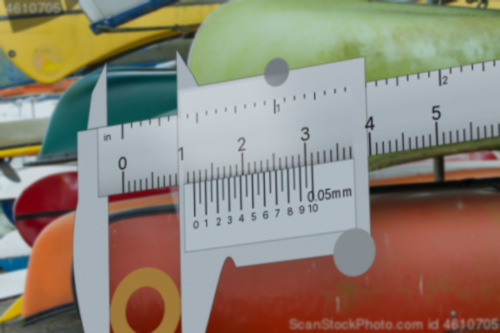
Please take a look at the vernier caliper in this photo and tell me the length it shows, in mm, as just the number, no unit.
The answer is 12.0
